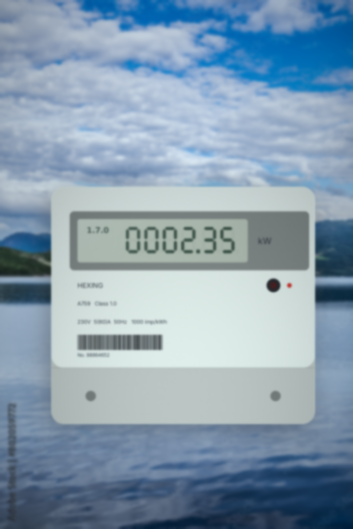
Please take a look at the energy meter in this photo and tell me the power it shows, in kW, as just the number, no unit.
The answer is 2.35
